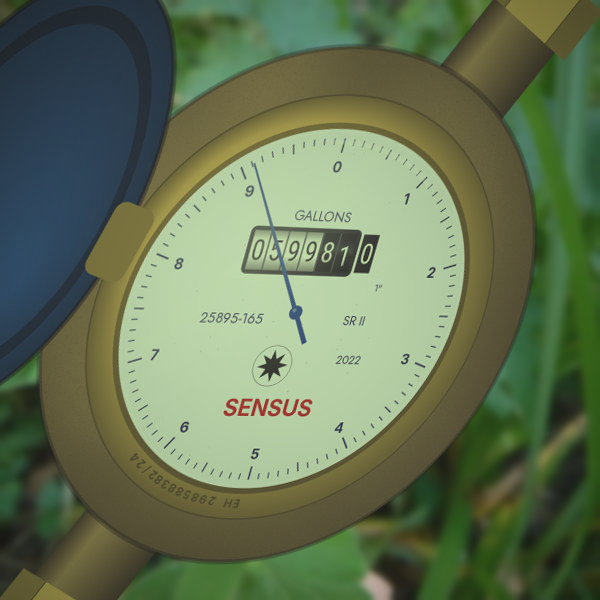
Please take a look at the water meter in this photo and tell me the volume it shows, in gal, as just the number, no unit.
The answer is 599809.1
